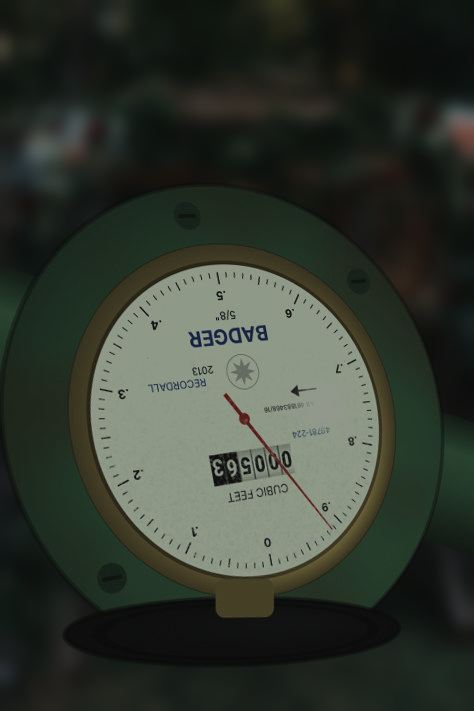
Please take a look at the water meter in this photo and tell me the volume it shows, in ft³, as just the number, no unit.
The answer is 562.91
